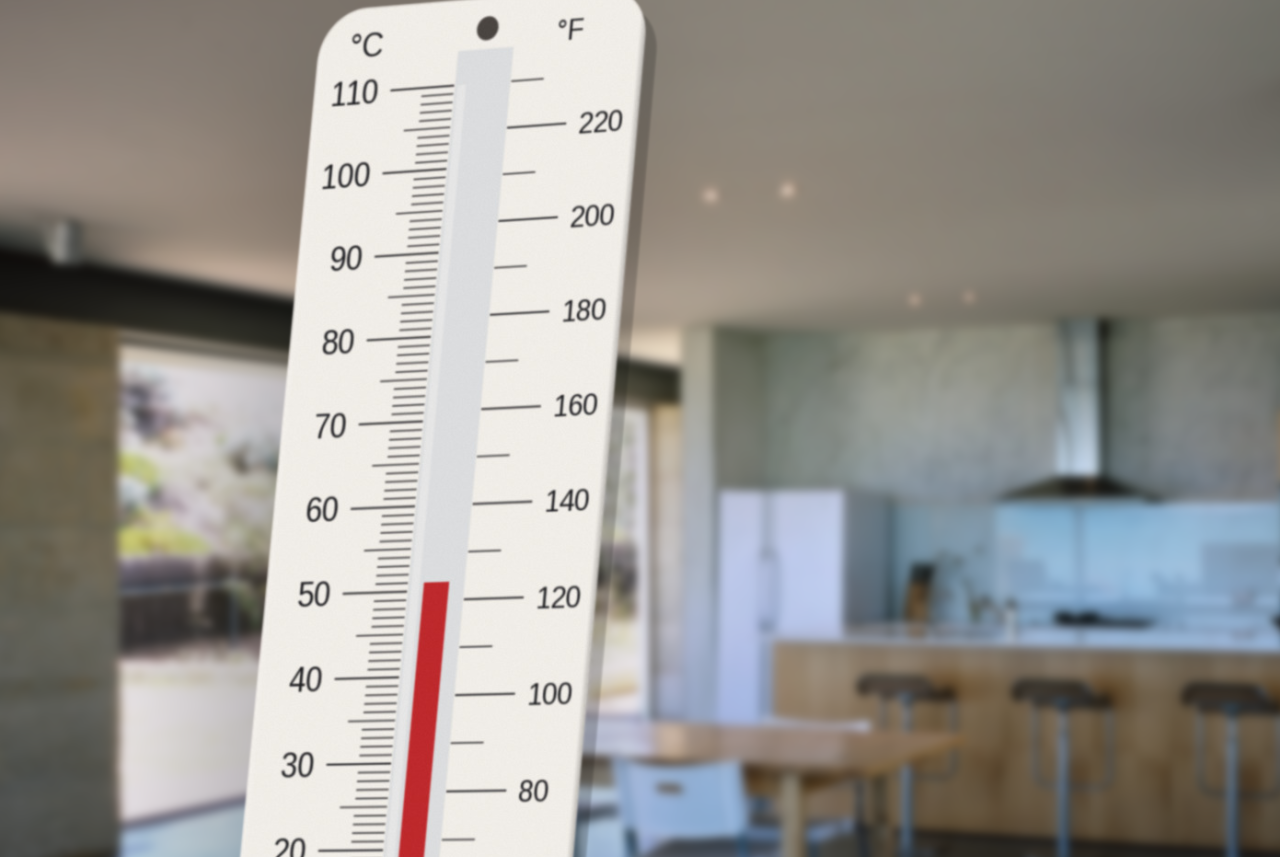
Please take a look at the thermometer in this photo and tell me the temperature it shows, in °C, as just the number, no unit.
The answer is 51
